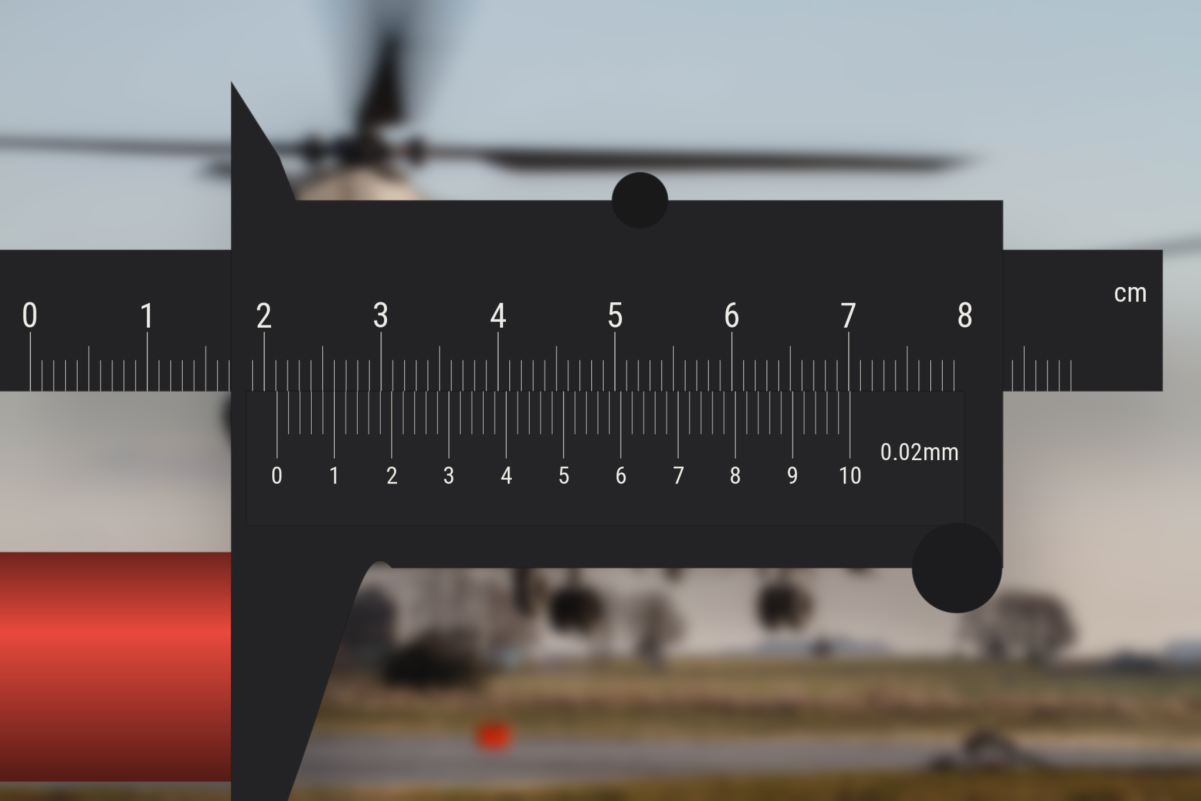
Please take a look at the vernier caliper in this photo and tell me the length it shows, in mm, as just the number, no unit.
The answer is 21.1
